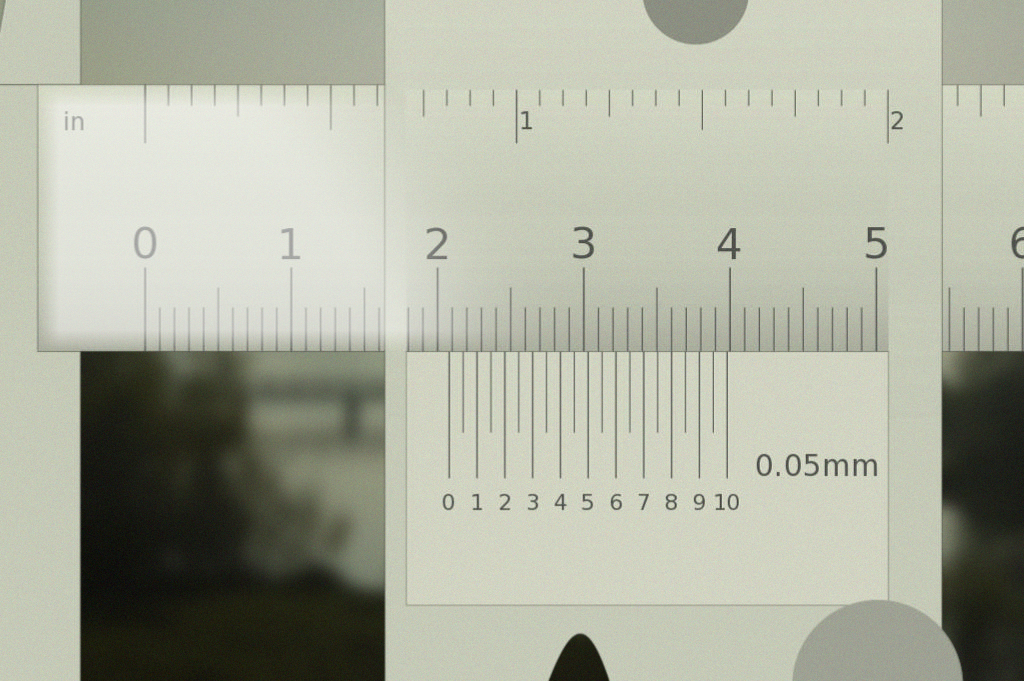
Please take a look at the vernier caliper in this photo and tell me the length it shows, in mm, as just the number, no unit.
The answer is 20.8
